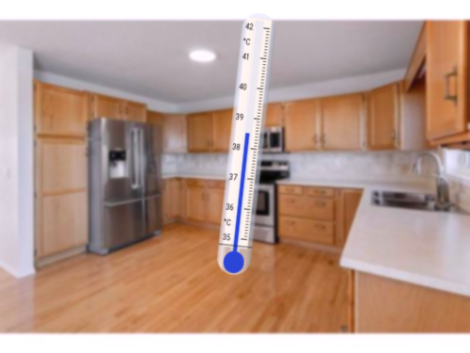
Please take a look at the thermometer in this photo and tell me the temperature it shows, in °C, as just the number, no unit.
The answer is 38.5
